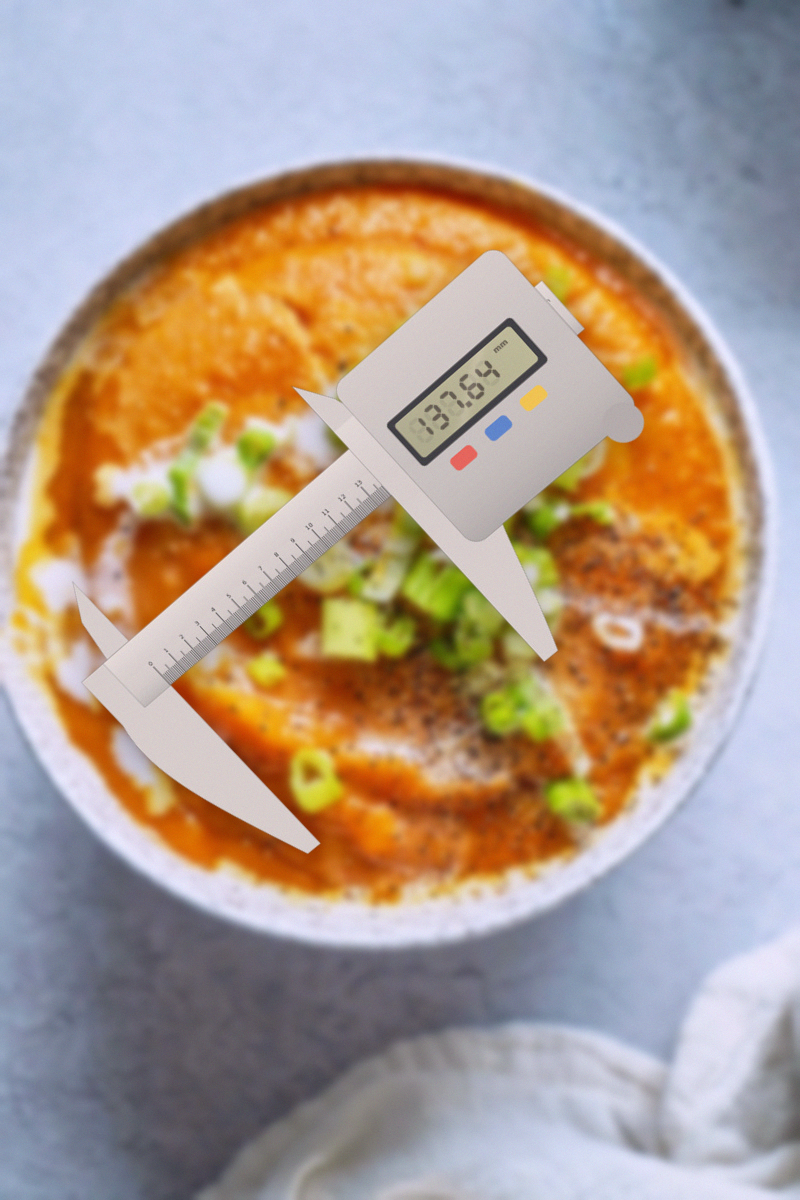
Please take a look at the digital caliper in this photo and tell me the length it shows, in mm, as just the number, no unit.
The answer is 137.64
